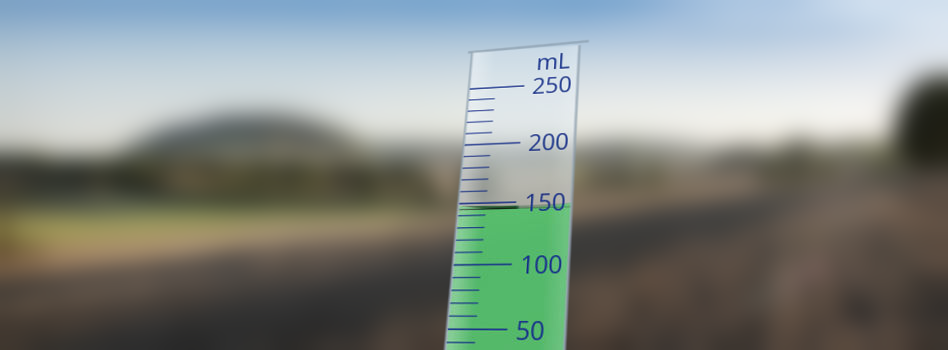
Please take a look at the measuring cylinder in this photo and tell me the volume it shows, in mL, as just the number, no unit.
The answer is 145
